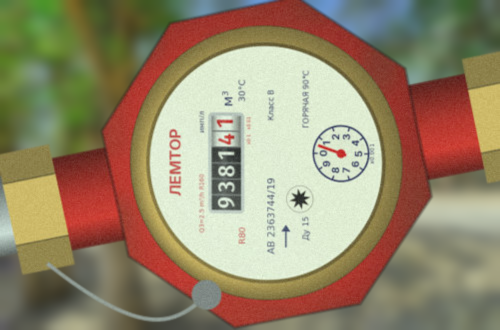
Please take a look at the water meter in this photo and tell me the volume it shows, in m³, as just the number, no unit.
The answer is 9381.410
